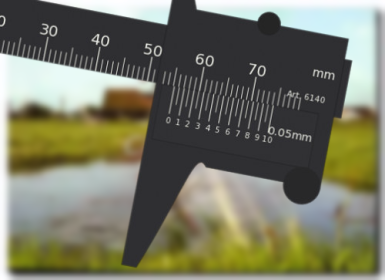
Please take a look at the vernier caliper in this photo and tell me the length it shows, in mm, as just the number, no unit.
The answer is 55.2
